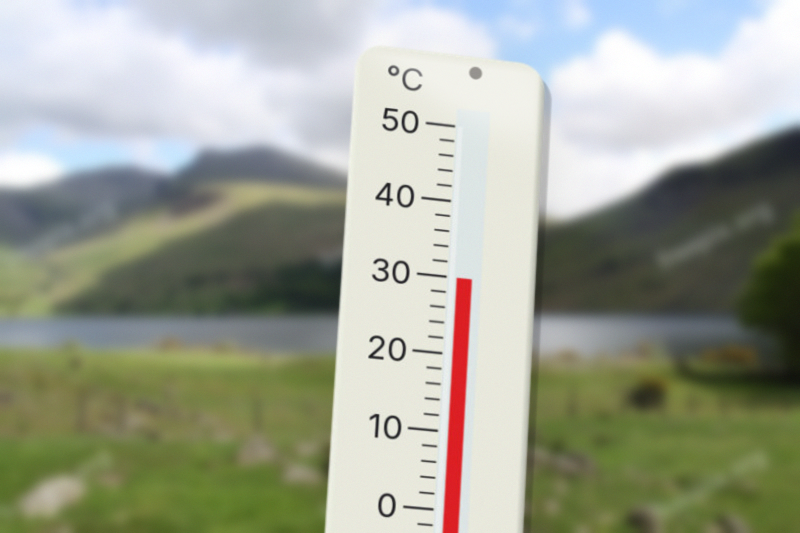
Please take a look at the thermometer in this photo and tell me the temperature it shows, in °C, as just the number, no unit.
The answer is 30
